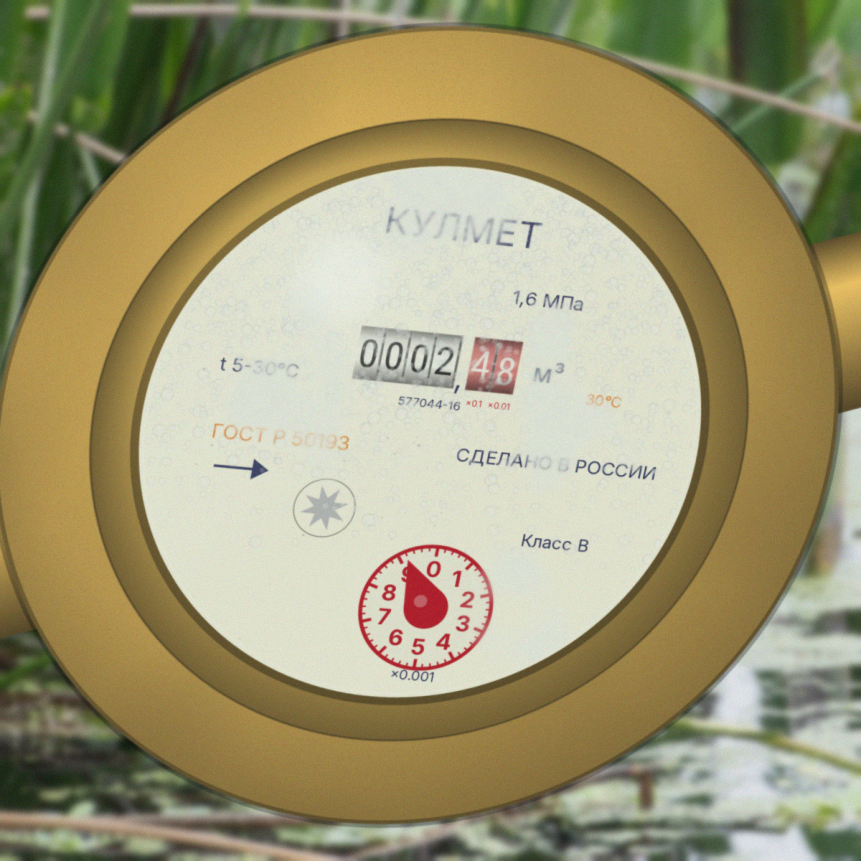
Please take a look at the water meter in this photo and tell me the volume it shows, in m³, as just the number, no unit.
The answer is 2.479
